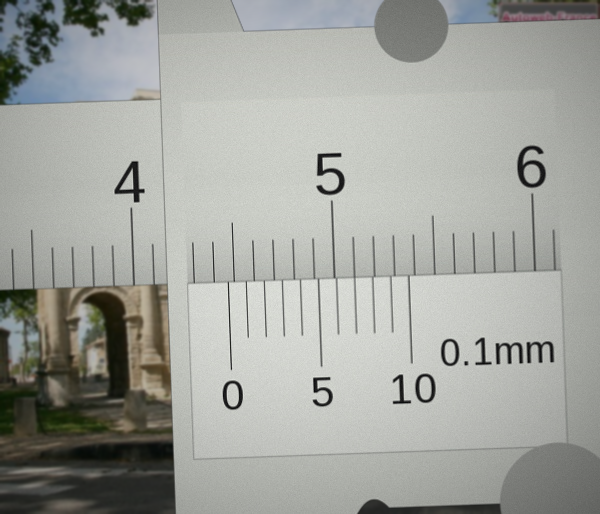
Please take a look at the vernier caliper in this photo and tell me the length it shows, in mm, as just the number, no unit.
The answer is 44.7
